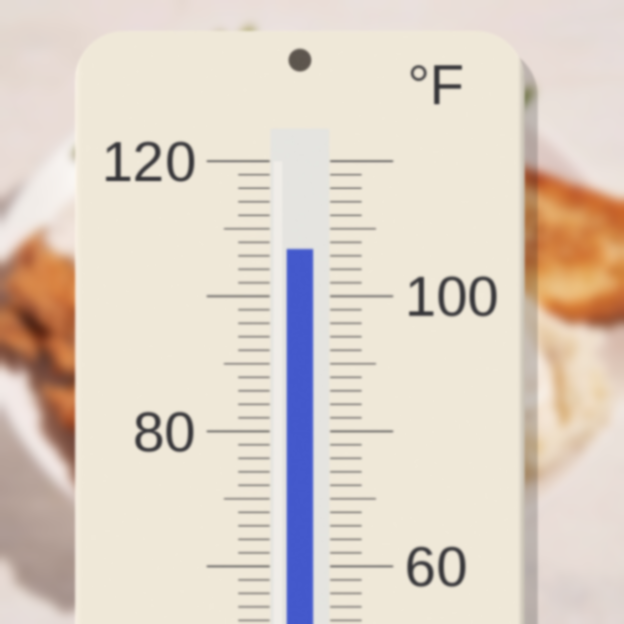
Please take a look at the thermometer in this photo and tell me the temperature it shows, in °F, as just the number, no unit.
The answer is 107
